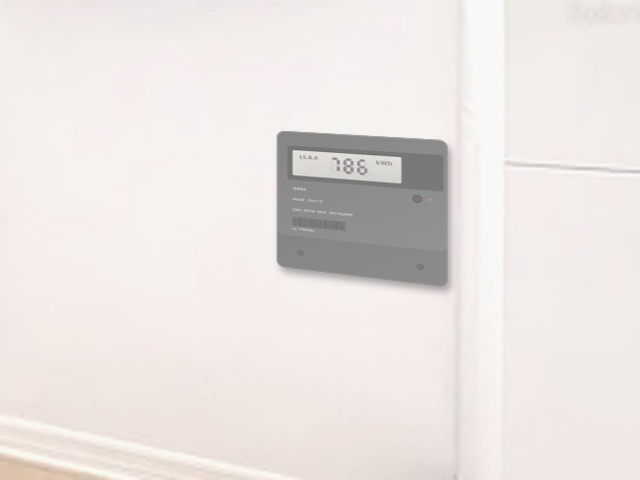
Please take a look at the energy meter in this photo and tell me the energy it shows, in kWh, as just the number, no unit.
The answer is 786
